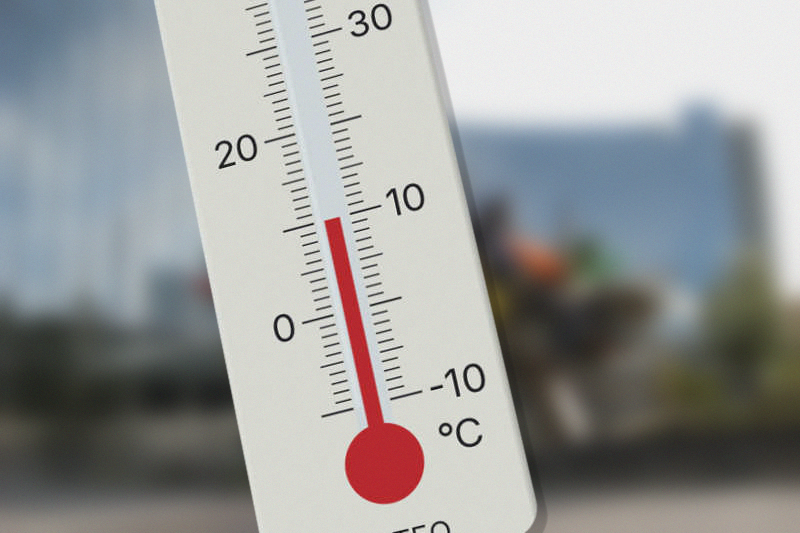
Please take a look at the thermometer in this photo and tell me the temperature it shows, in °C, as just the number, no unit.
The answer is 10
